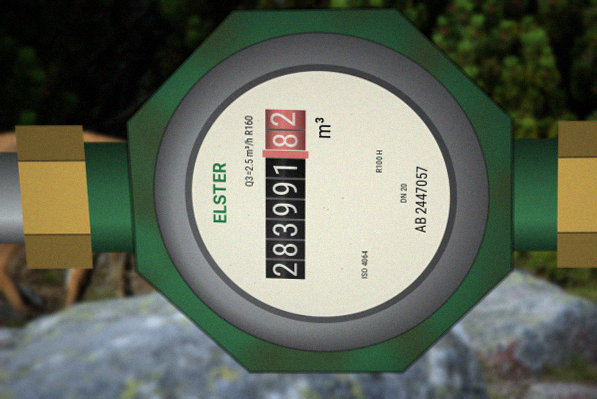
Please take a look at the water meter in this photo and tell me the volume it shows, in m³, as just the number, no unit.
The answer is 283991.82
